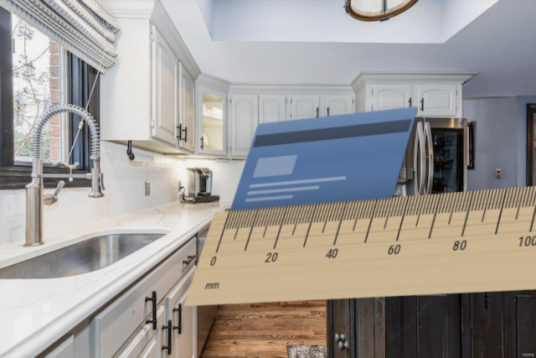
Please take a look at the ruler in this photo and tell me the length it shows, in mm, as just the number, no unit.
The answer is 55
